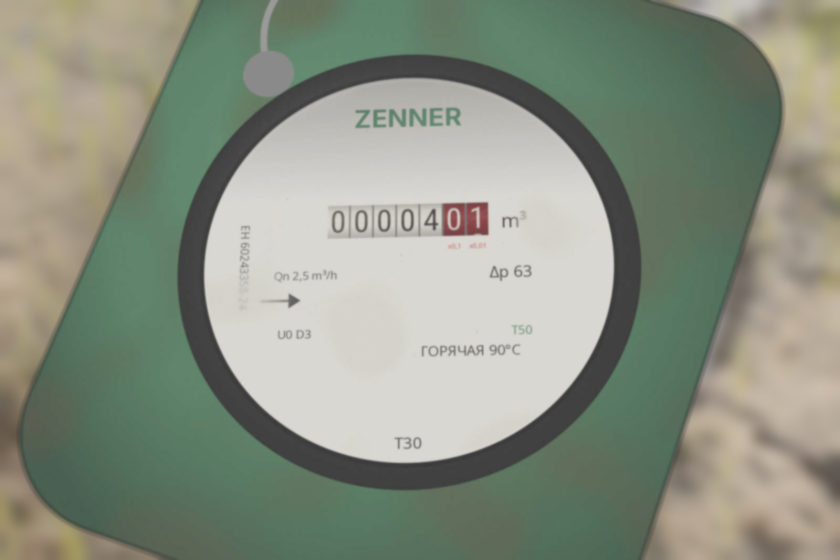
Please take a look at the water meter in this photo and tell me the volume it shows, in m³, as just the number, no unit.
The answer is 4.01
